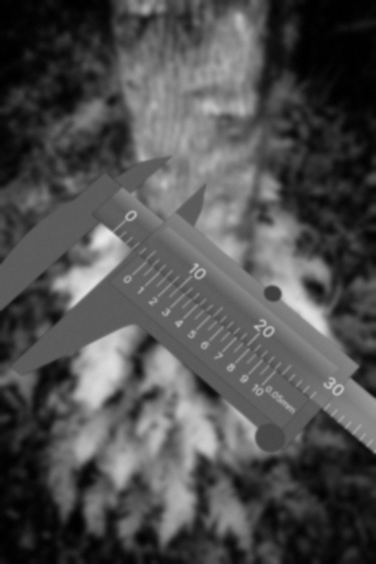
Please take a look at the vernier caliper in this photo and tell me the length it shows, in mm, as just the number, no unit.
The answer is 5.2
